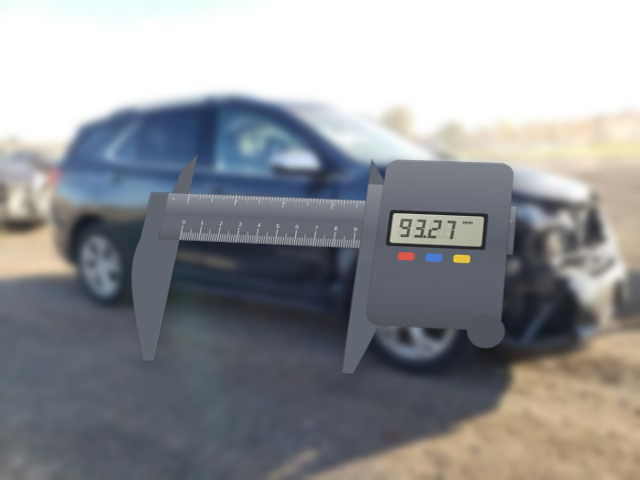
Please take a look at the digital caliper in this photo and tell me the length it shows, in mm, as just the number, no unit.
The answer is 93.27
